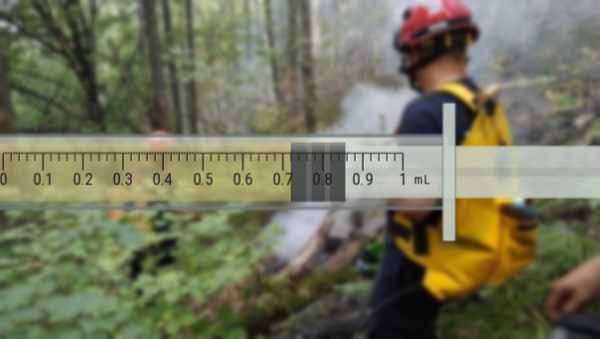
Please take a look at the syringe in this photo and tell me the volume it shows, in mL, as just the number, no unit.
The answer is 0.72
